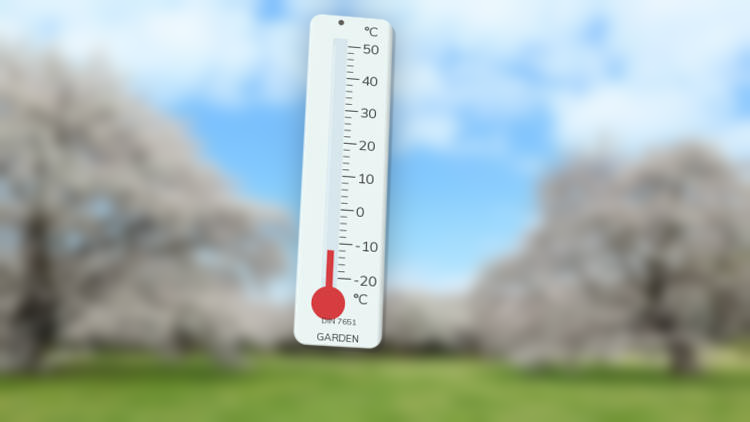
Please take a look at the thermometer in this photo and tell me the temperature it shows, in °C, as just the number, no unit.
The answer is -12
